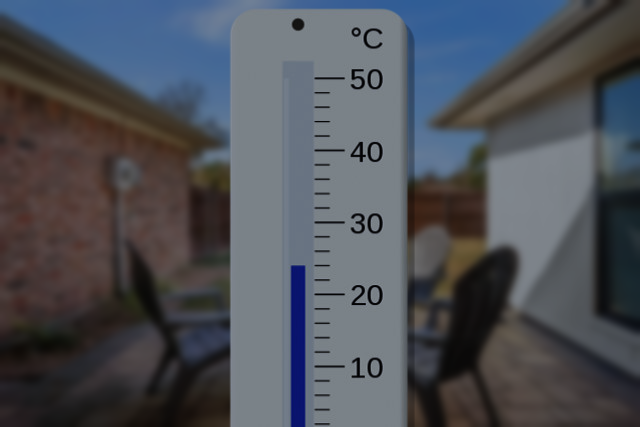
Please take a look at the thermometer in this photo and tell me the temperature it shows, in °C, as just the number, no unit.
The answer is 24
